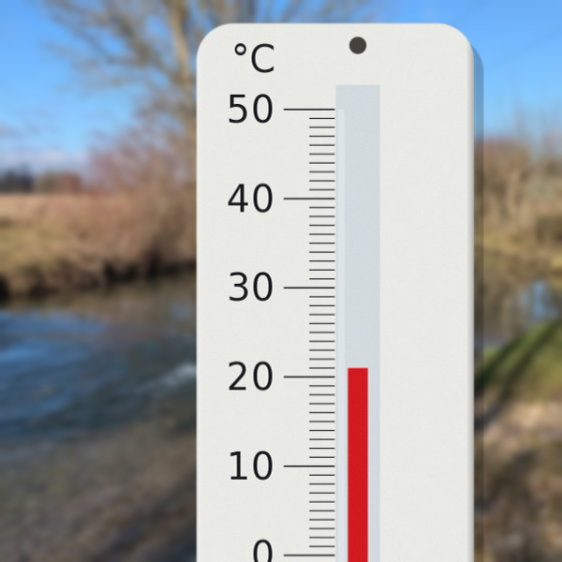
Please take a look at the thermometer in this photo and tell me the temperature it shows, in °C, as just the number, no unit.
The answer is 21
